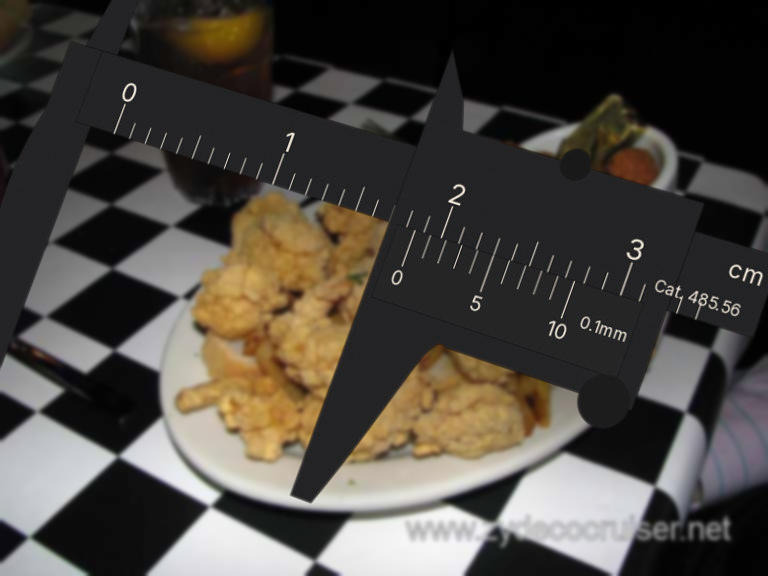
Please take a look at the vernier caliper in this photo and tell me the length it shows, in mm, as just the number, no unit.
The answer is 18.5
